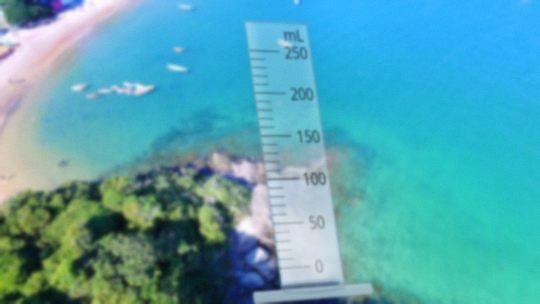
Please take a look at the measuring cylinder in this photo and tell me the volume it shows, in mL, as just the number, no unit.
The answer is 100
